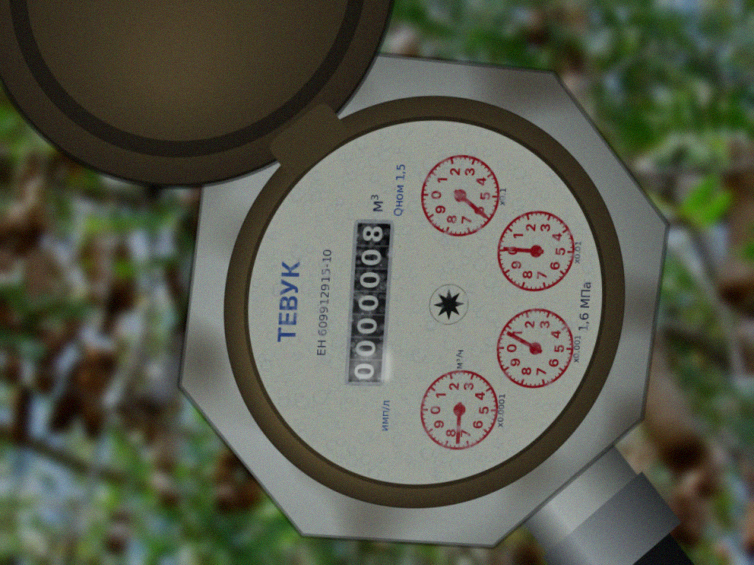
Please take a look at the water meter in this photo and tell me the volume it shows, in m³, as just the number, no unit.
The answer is 8.6007
